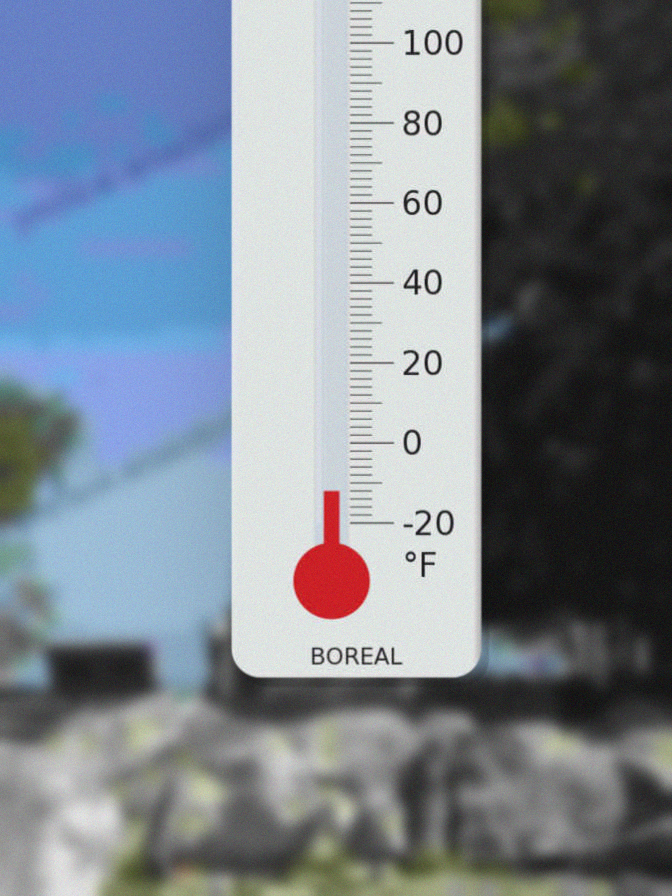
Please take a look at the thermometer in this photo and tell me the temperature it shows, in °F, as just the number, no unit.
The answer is -12
